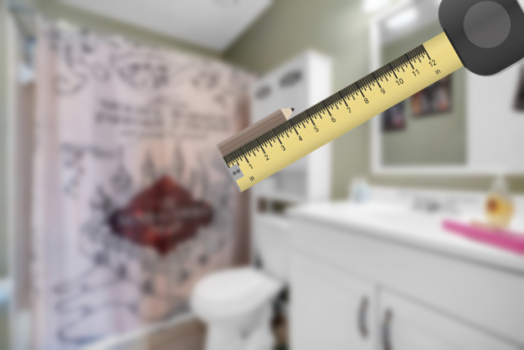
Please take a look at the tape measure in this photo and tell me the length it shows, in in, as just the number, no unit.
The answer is 4.5
